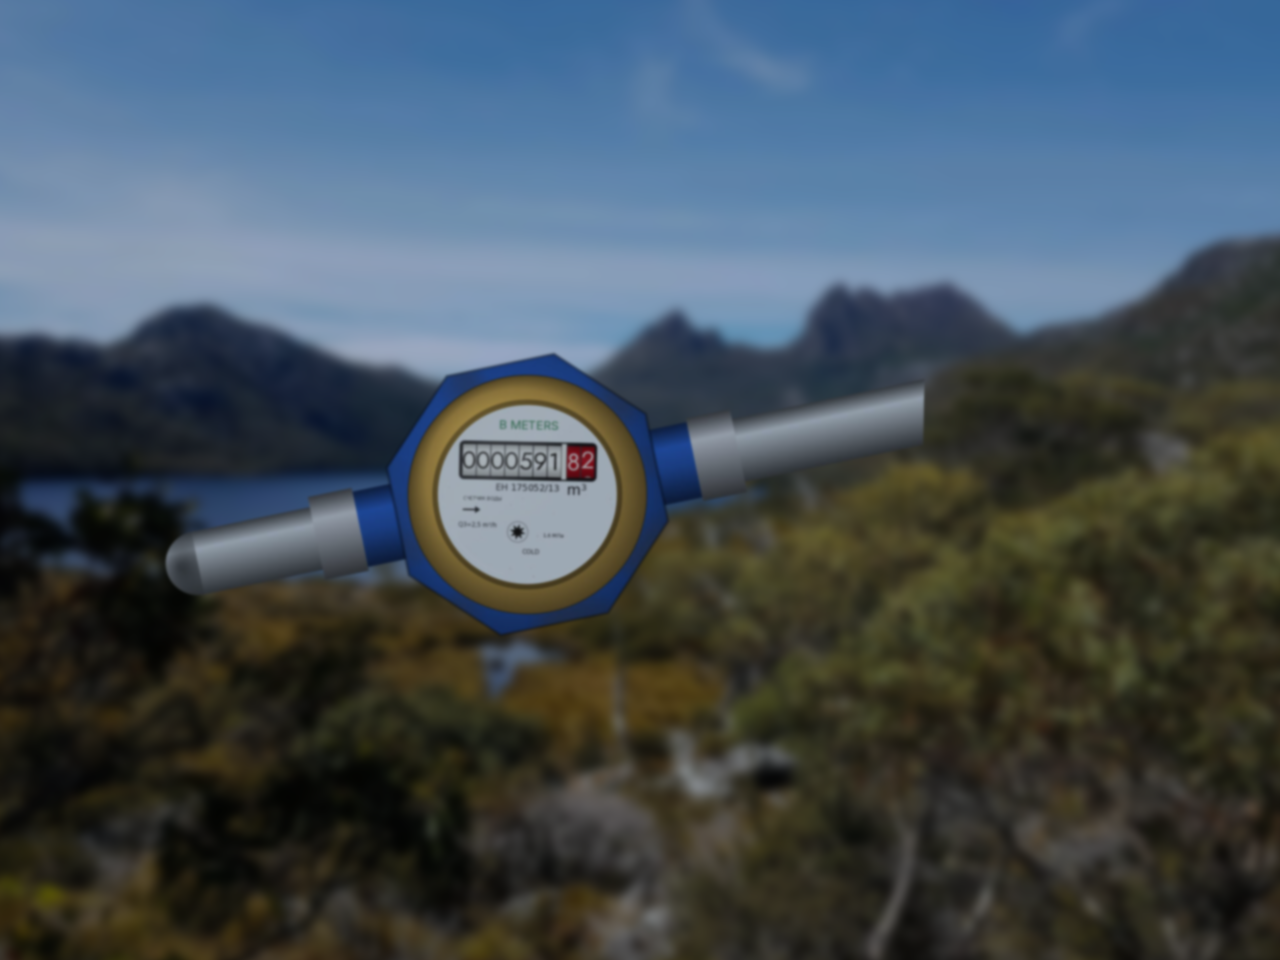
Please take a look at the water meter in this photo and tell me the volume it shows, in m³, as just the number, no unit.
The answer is 591.82
